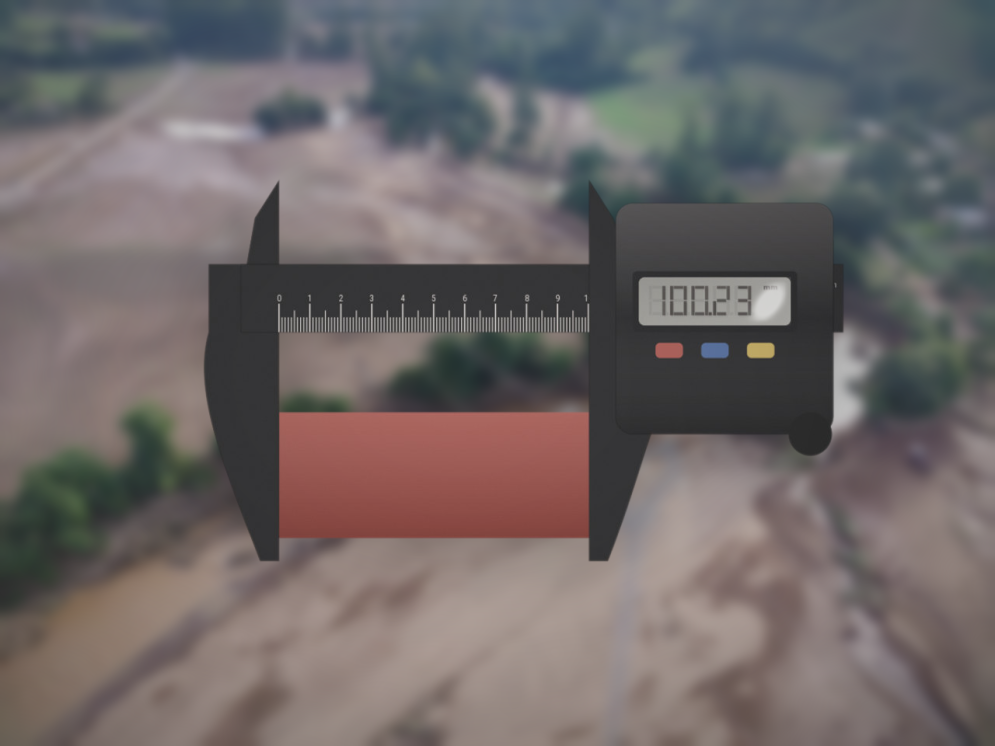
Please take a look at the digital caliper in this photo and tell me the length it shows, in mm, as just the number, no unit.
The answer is 100.23
